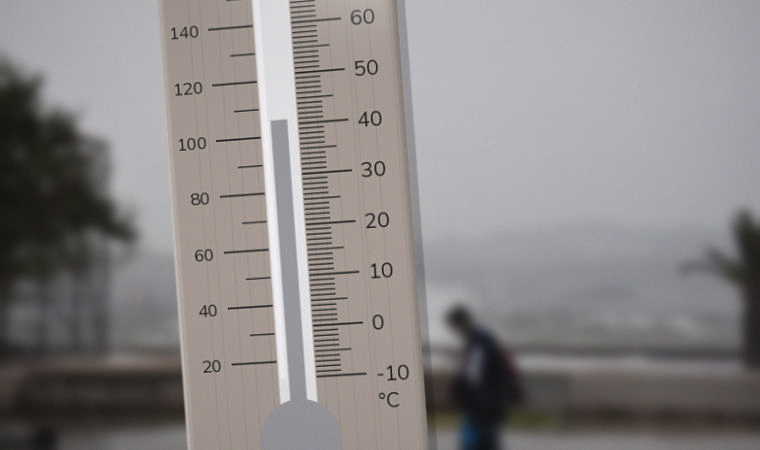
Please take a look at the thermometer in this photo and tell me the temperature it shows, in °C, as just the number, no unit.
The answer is 41
